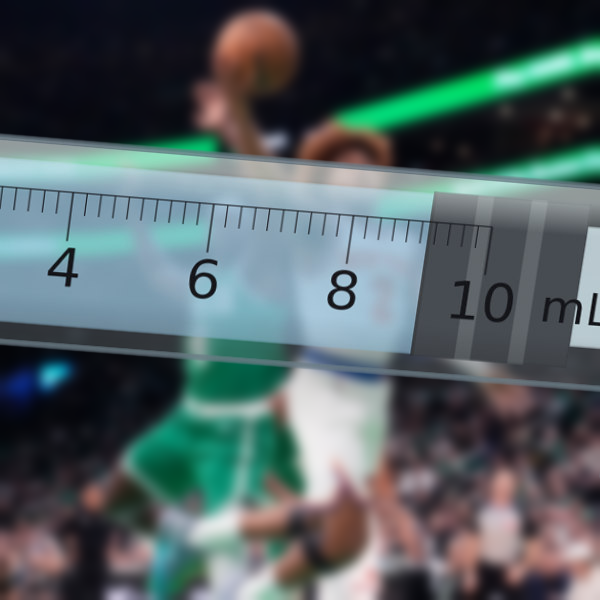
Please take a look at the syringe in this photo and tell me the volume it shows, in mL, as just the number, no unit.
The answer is 9.1
